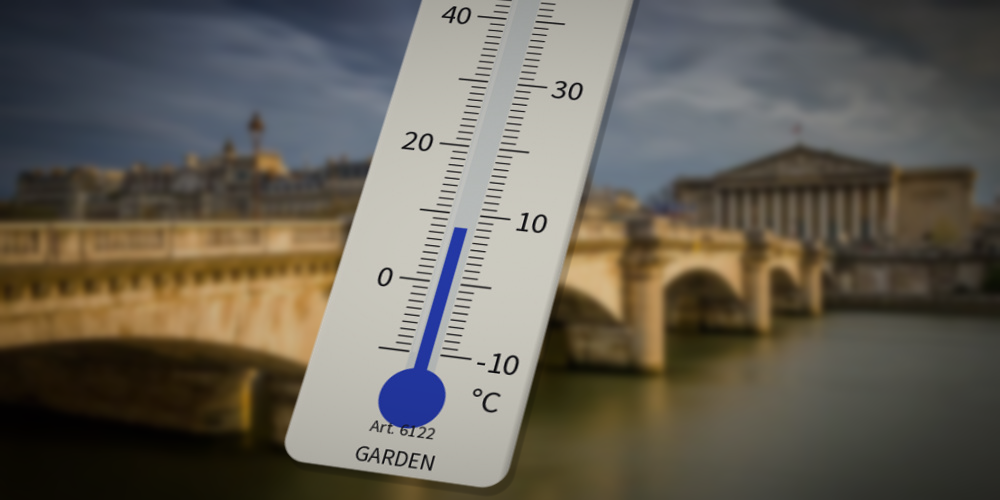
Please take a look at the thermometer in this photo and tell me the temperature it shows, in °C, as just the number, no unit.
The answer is 8
